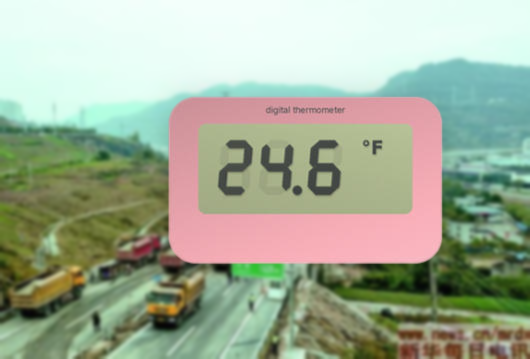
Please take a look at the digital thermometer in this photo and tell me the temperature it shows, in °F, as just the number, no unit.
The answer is 24.6
